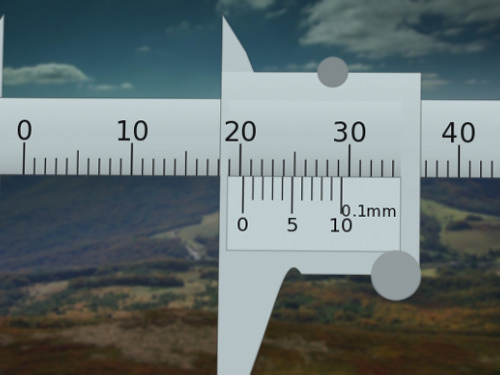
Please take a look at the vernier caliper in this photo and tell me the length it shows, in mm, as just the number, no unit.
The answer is 20.3
